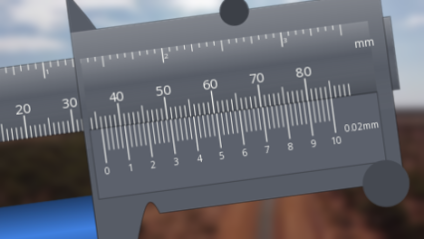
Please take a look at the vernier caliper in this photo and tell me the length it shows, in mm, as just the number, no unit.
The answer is 36.0
